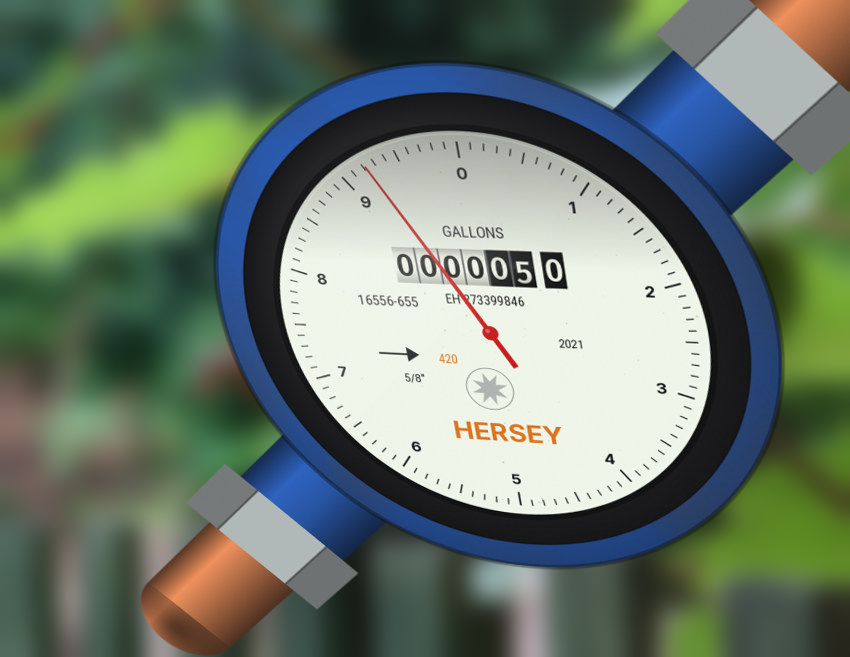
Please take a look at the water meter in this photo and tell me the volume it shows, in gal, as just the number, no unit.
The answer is 49.2
